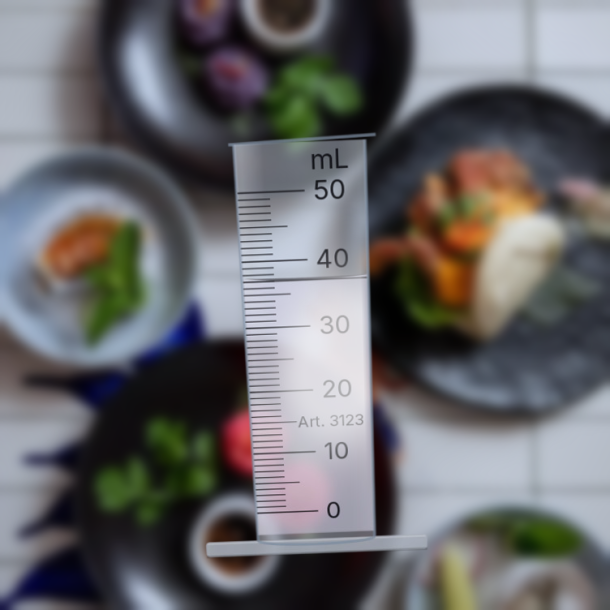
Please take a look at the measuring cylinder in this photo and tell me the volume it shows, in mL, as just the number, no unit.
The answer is 37
